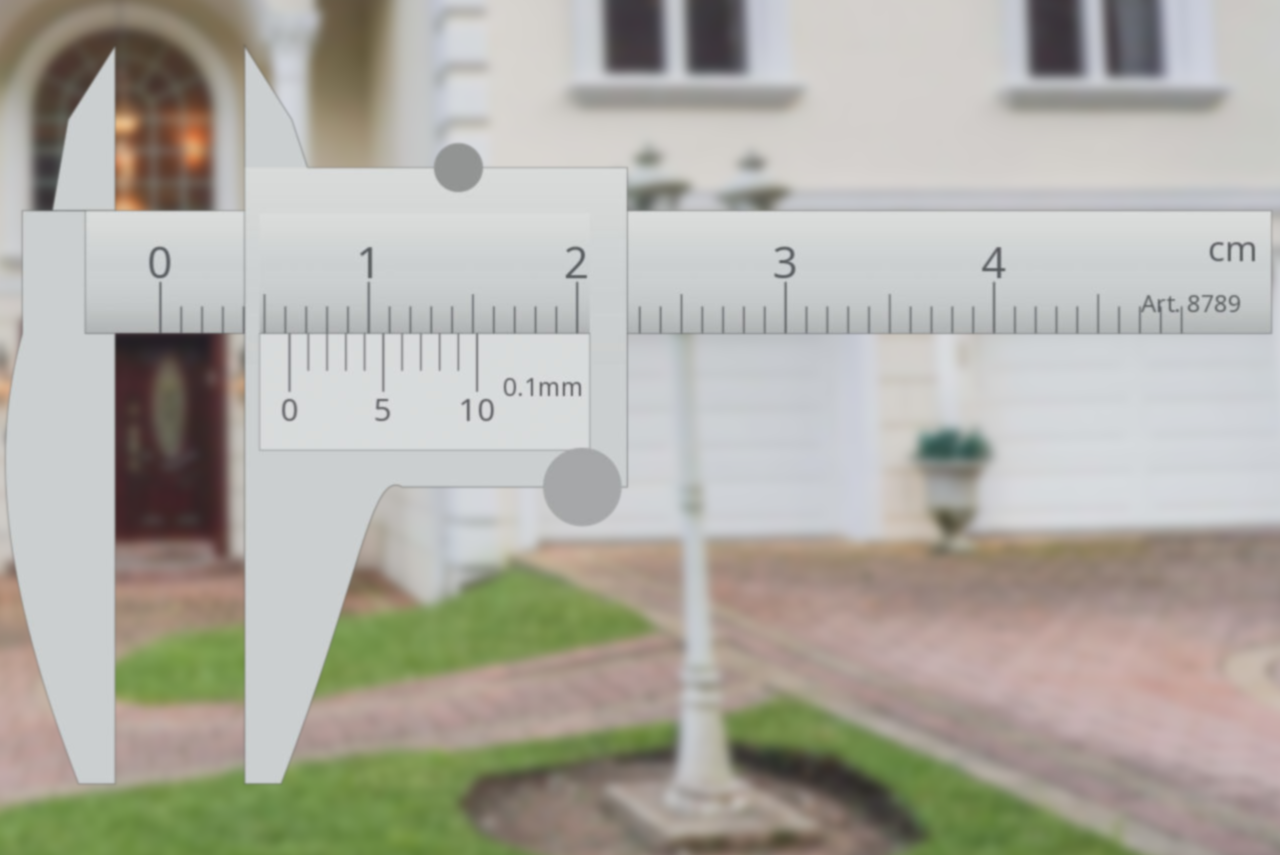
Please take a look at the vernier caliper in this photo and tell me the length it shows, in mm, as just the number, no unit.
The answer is 6.2
